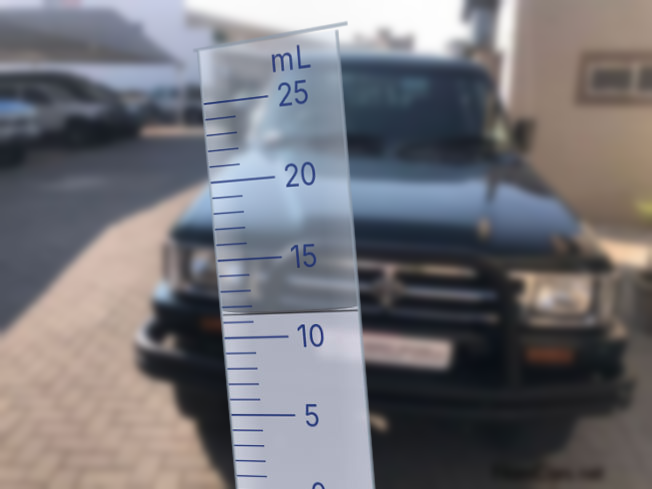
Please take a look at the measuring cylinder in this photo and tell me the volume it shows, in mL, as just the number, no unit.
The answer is 11.5
